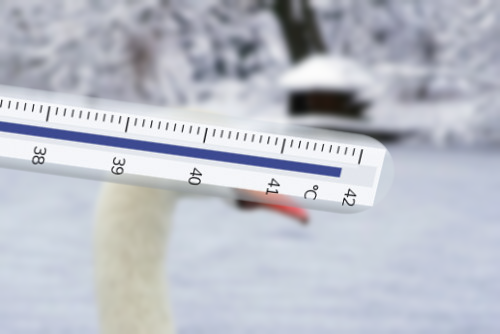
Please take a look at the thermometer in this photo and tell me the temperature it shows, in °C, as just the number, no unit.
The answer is 41.8
